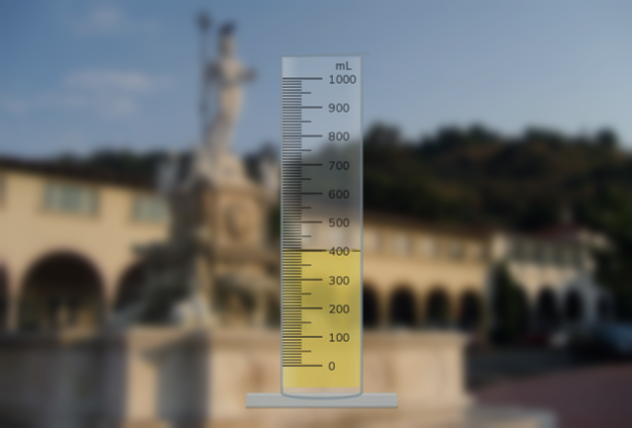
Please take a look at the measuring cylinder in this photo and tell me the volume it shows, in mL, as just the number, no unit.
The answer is 400
